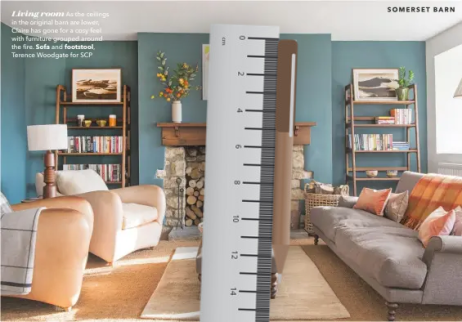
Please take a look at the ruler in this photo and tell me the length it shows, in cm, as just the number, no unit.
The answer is 13.5
